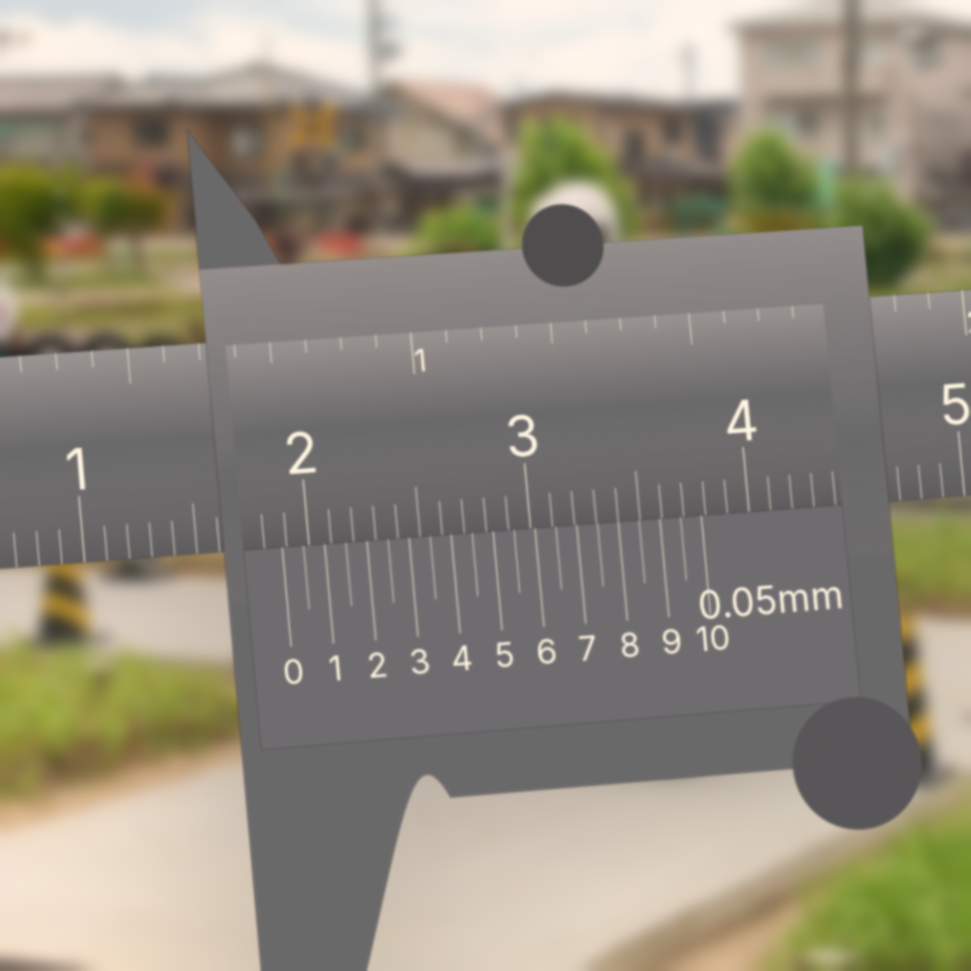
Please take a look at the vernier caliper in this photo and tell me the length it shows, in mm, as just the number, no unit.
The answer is 18.8
